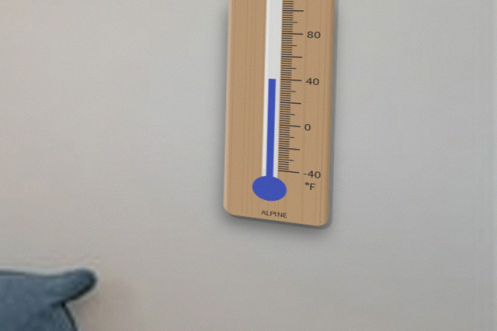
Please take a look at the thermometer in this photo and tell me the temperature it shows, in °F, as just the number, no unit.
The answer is 40
